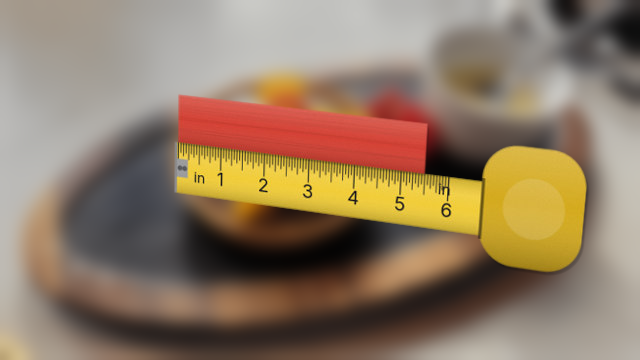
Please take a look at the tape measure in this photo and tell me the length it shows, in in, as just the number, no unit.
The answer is 5.5
